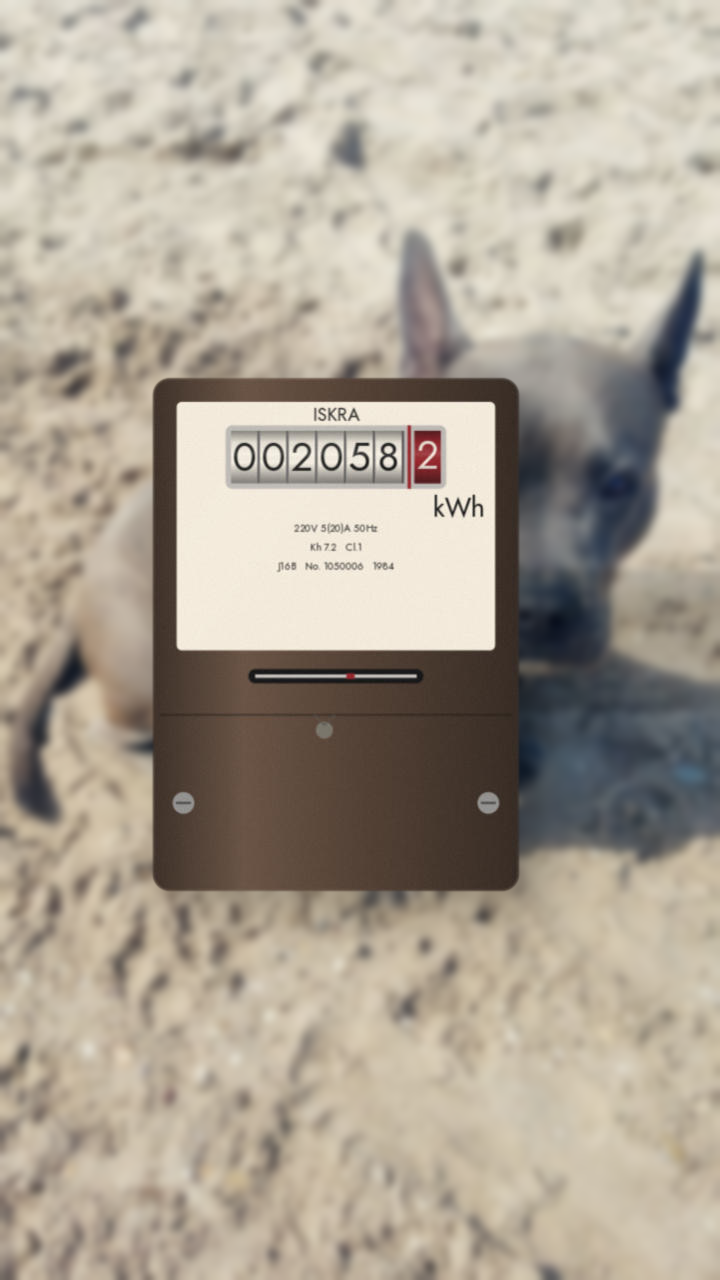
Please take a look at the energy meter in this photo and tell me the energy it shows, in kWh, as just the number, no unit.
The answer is 2058.2
